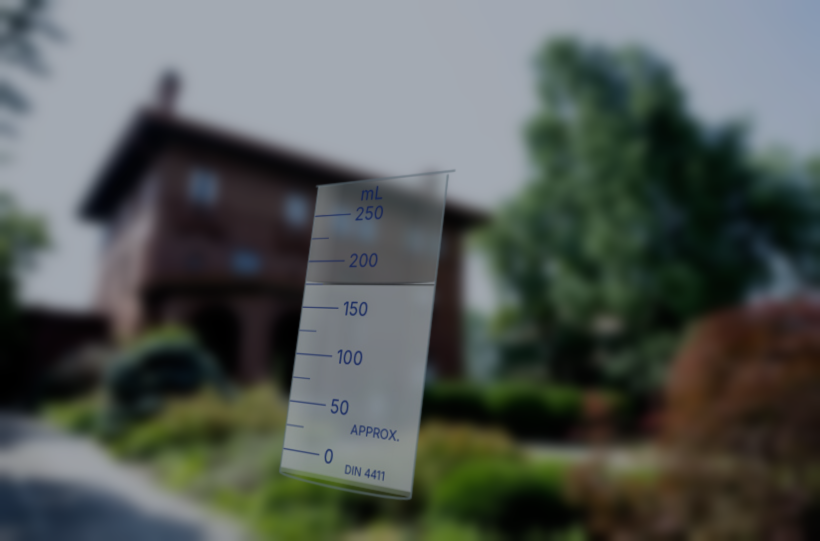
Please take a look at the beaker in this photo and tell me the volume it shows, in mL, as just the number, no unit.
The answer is 175
